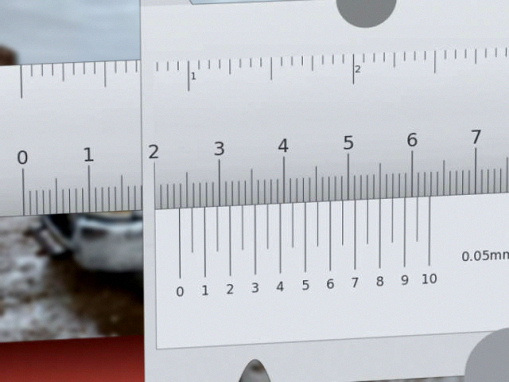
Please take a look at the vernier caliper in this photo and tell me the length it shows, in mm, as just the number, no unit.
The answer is 23.8
